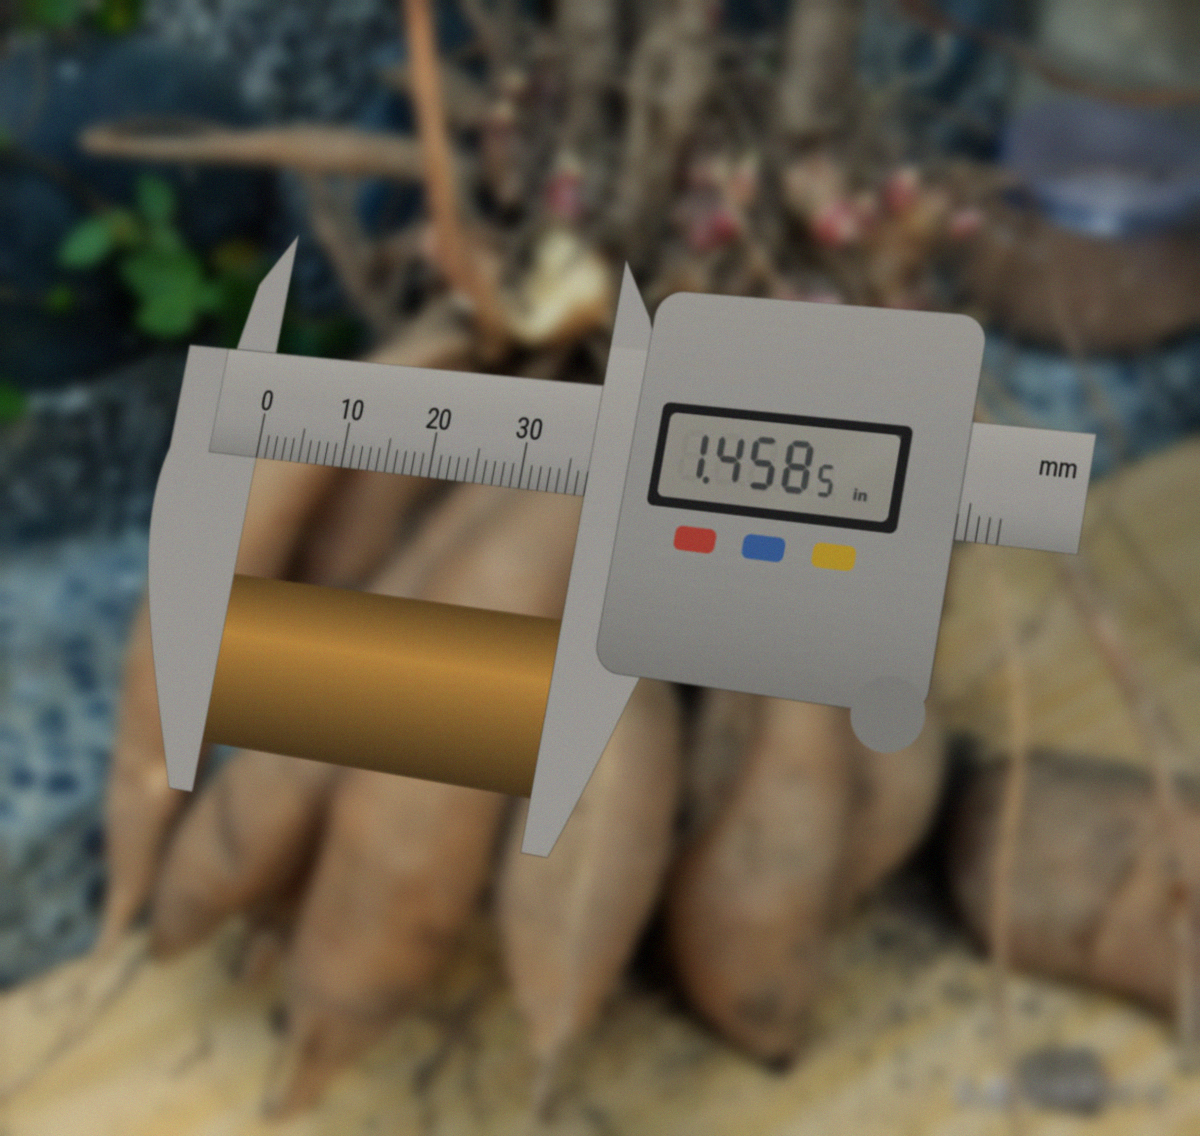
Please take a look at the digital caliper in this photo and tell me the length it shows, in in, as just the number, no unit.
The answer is 1.4585
